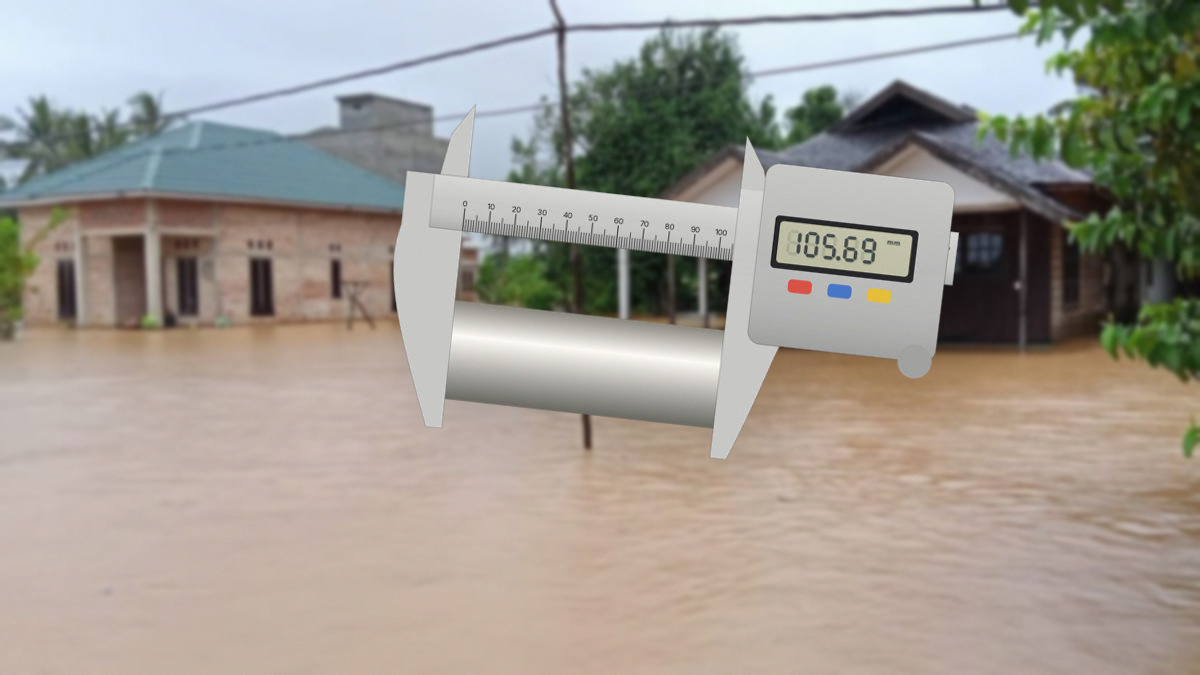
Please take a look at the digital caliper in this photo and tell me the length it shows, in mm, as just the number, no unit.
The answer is 105.69
